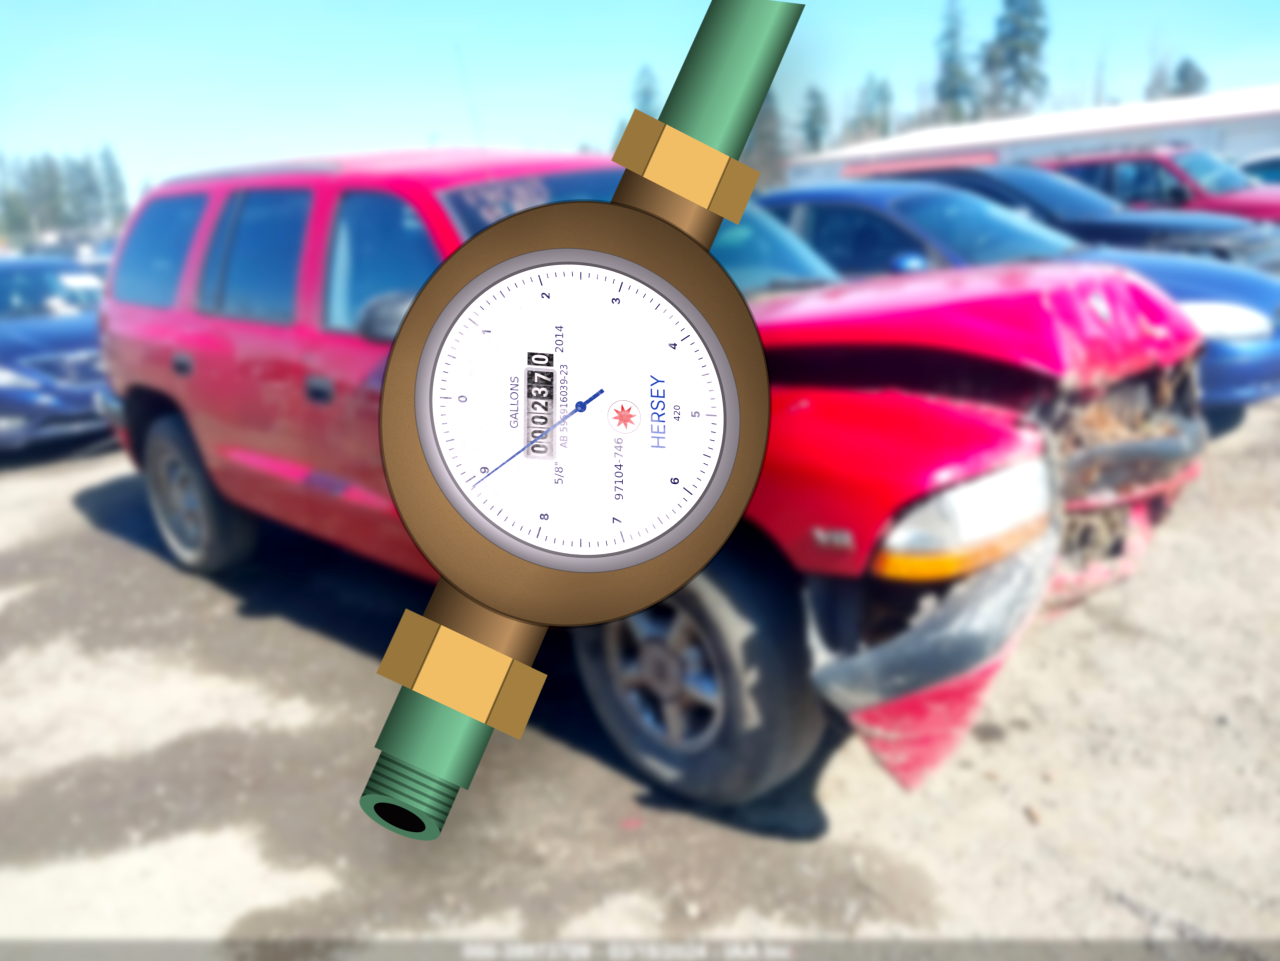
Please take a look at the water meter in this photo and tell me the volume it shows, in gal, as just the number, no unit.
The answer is 2368.9
